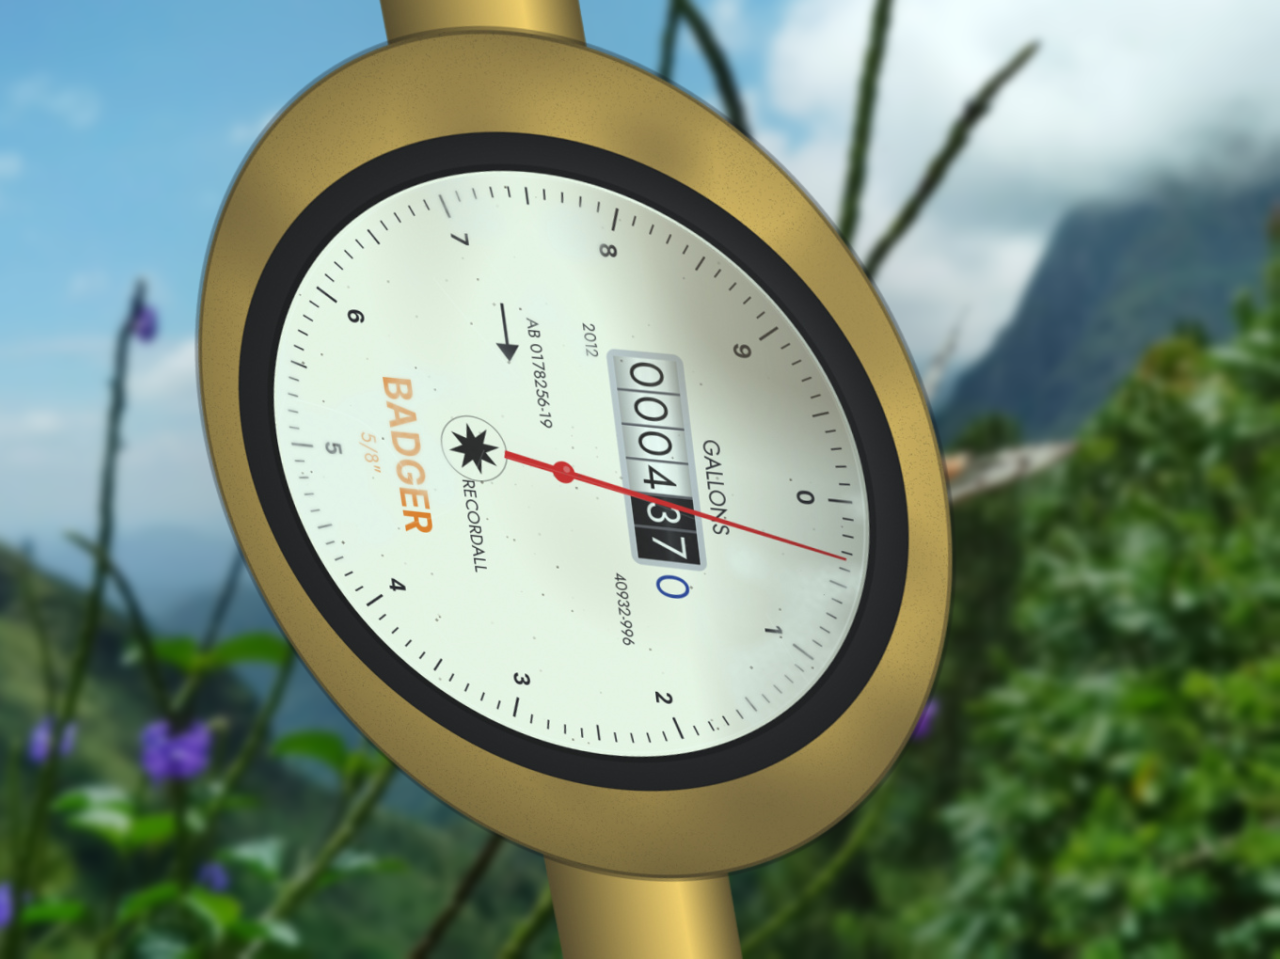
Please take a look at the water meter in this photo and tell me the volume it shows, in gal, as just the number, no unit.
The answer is 4370.3
